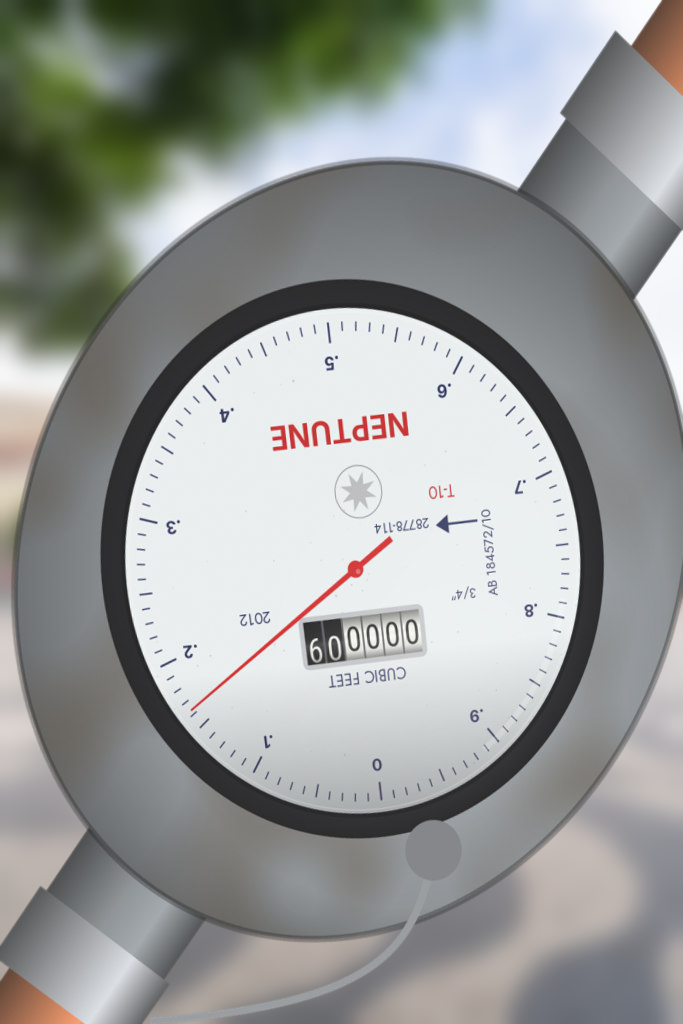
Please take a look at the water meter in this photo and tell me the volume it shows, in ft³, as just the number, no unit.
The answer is 9.16
